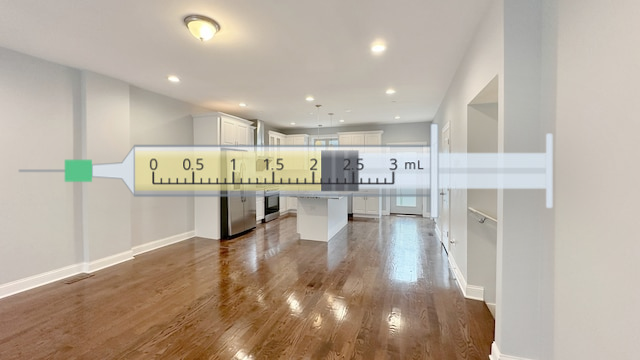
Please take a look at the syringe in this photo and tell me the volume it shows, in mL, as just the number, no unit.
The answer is 2.1
